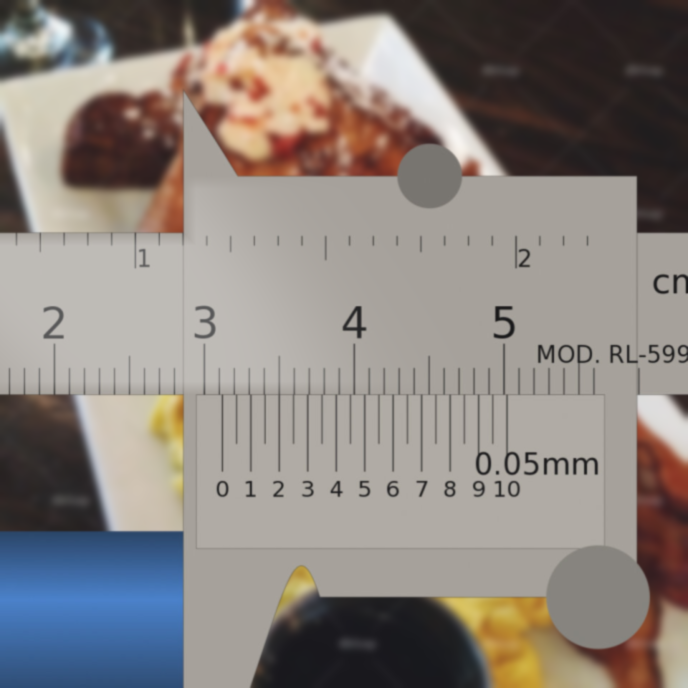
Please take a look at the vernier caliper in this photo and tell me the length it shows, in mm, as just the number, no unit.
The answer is 31.2
